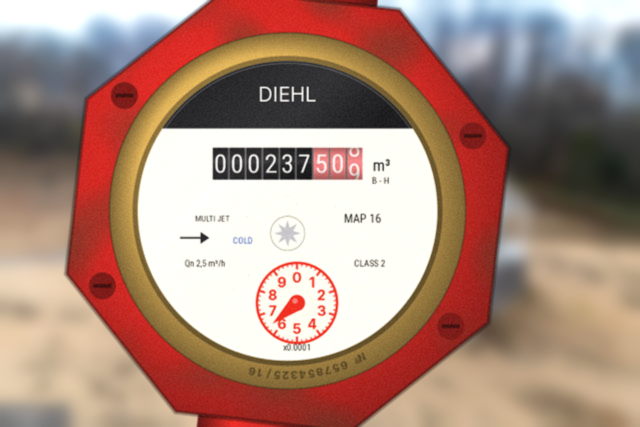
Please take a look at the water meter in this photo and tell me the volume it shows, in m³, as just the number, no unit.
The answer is 237.5086
